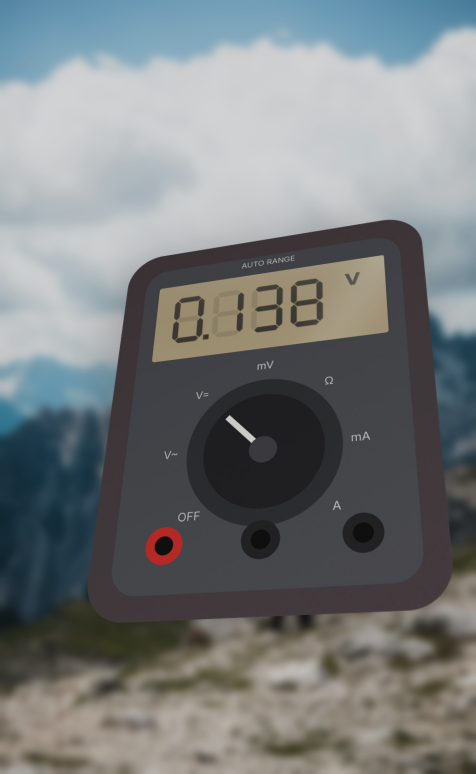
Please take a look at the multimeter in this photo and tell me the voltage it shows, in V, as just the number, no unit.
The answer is 0.138
